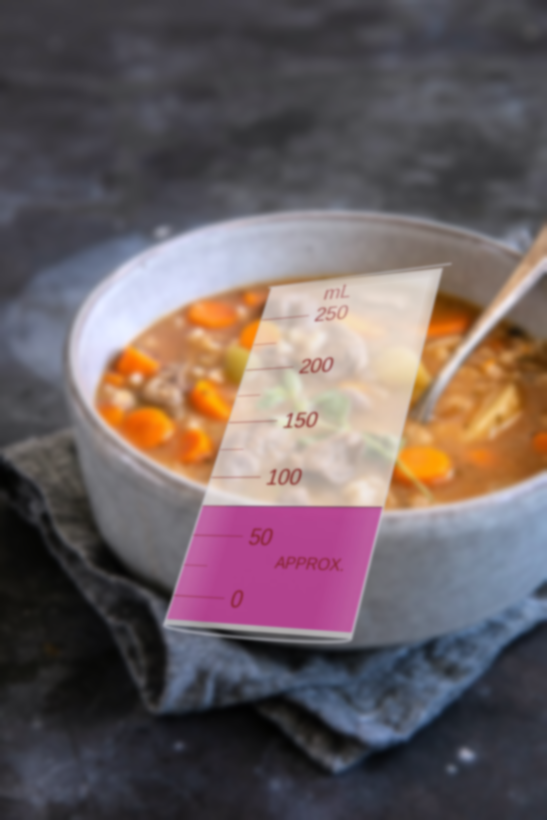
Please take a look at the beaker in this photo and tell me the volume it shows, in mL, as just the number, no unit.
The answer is 75
